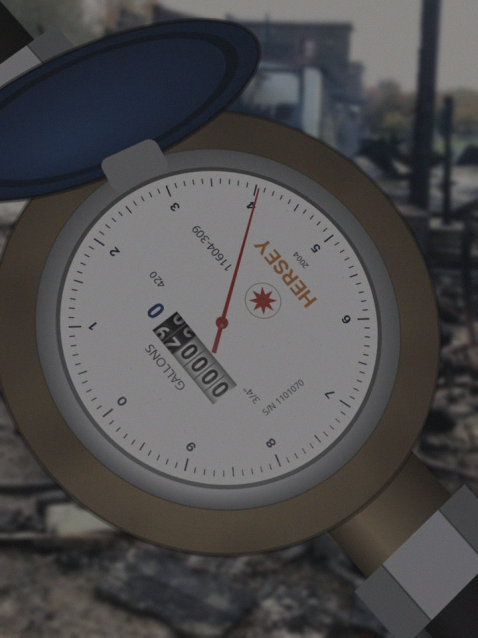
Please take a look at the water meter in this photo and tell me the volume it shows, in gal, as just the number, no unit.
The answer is 294.0
